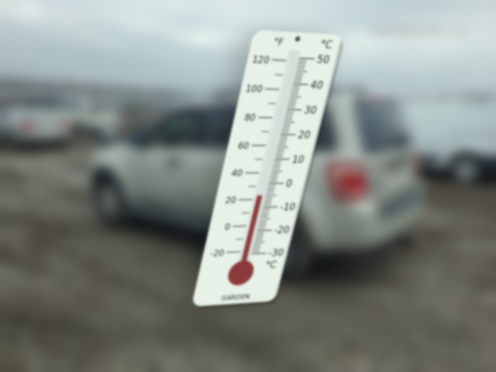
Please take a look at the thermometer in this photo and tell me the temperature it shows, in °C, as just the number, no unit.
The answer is -5
